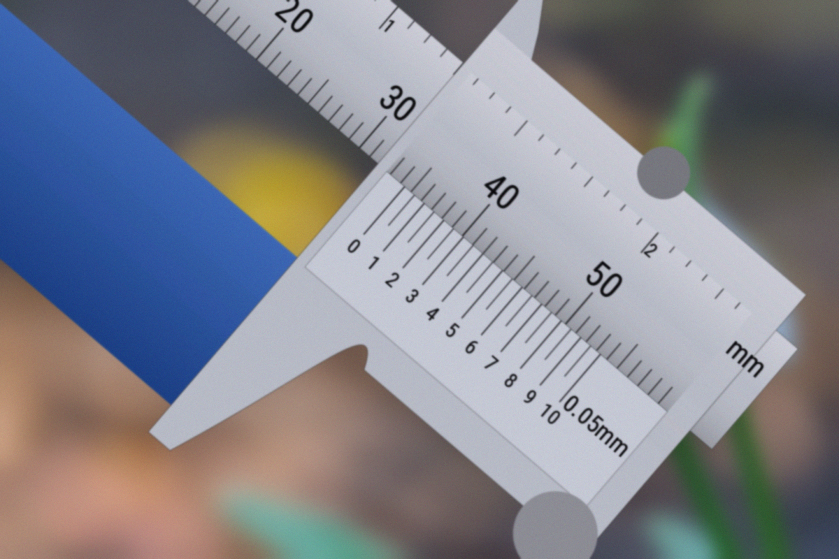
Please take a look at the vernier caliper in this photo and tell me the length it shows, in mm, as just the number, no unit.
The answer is 34.4
